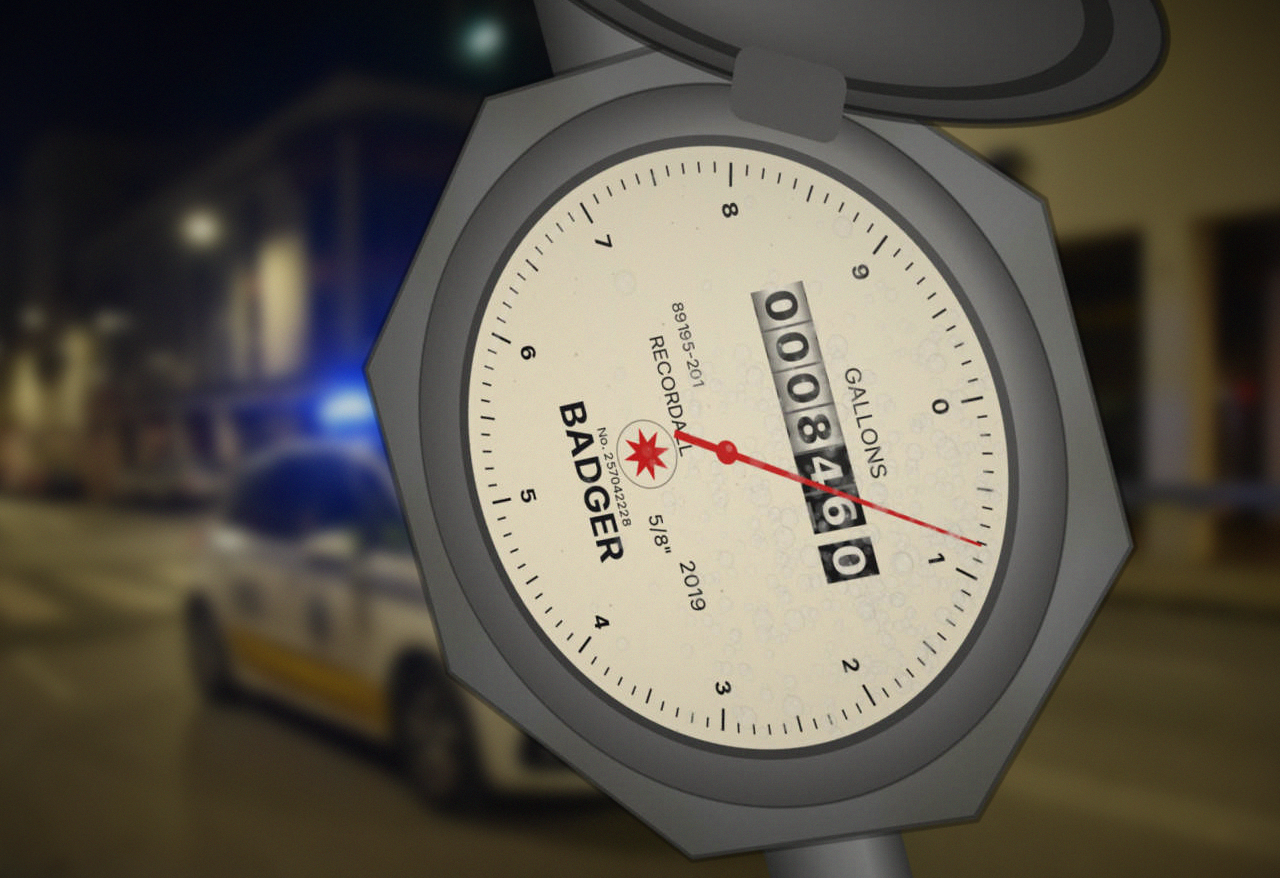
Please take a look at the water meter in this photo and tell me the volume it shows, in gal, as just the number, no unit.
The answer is 8460.8
